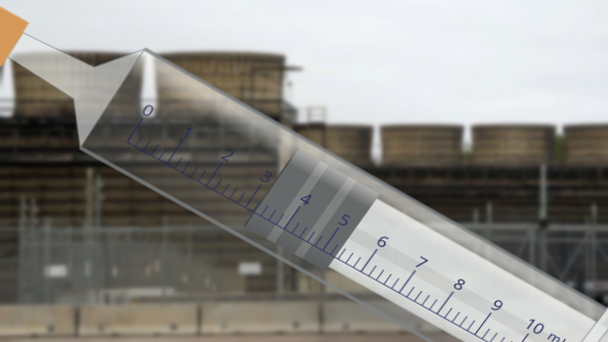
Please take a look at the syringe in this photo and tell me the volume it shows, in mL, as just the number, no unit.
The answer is 3.2
